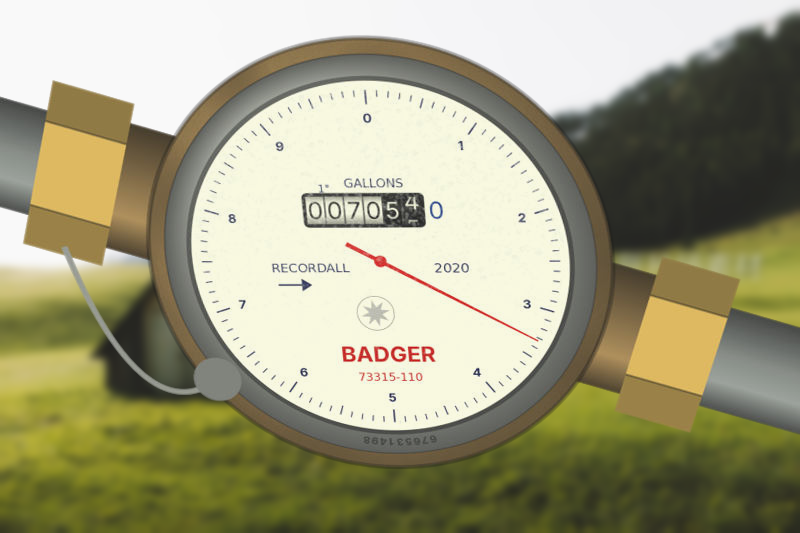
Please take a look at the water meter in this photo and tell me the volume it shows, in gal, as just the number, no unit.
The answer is 70543.3
